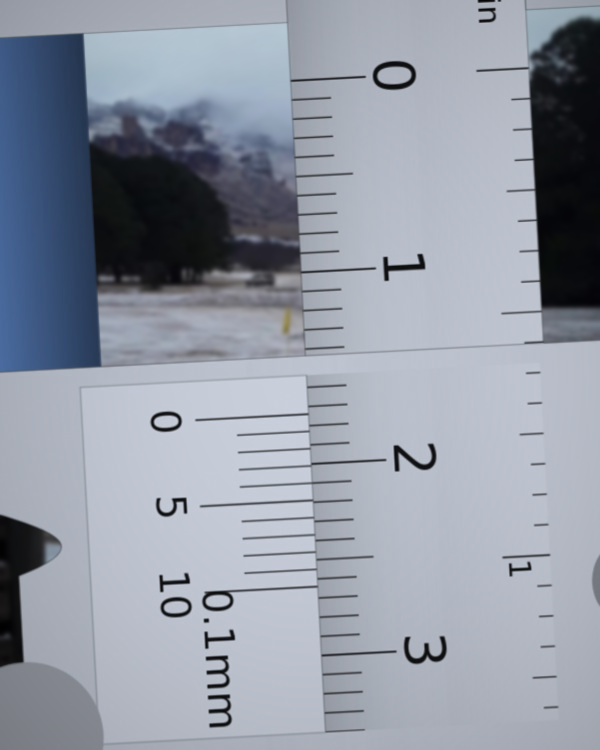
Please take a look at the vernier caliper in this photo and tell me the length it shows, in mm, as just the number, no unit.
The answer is 17.4
